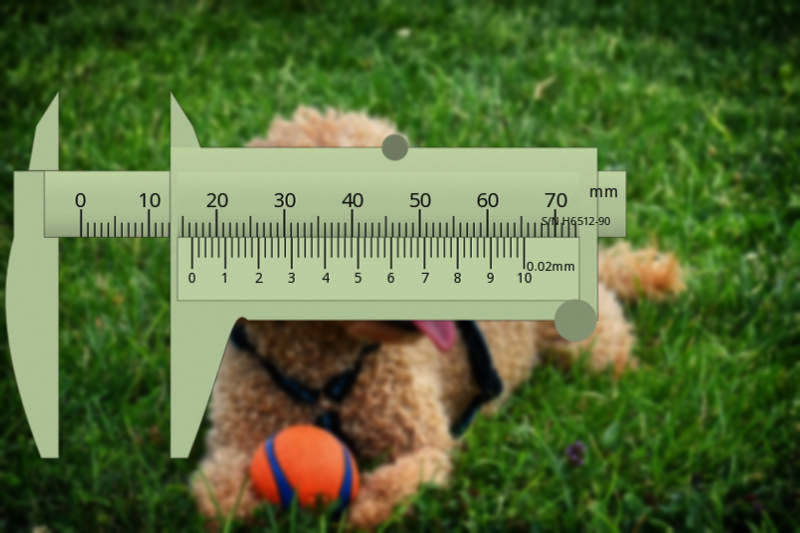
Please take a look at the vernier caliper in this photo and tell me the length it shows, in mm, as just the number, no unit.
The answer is 16.4
